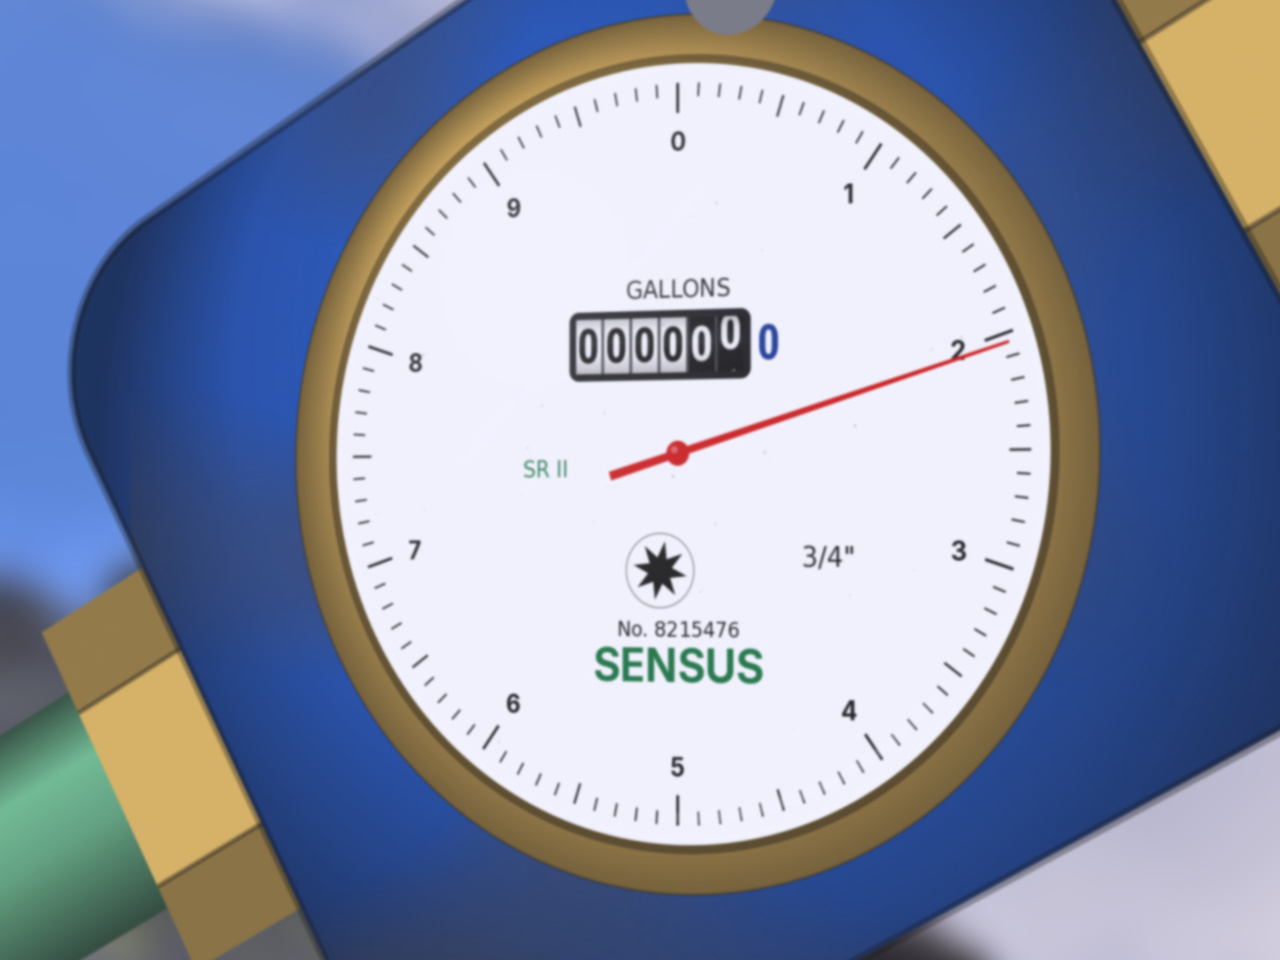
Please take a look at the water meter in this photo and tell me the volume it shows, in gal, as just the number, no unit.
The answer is 2.0
